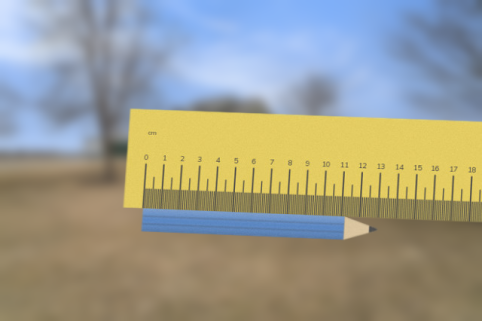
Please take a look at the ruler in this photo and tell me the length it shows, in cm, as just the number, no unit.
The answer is 13
